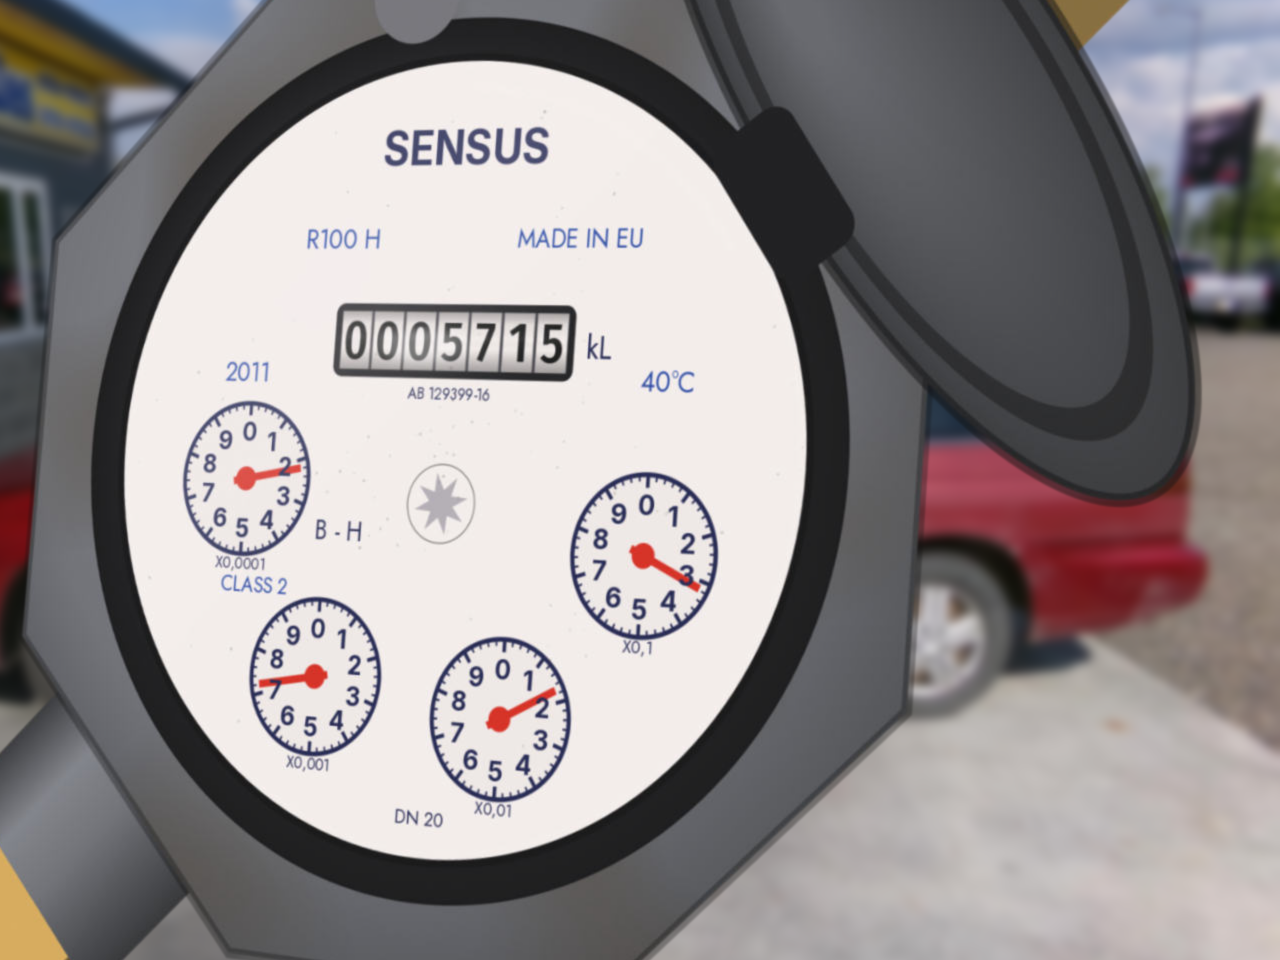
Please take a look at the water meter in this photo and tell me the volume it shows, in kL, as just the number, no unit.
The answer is 5715.3172
